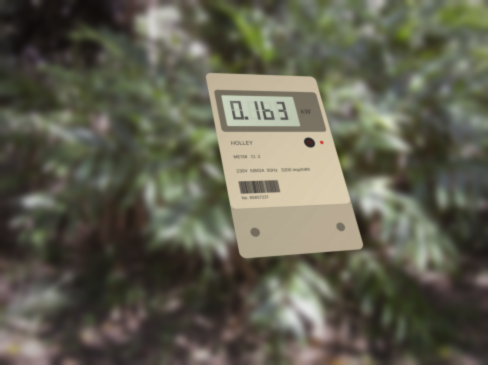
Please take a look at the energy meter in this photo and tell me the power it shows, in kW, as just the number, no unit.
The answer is 0.163
